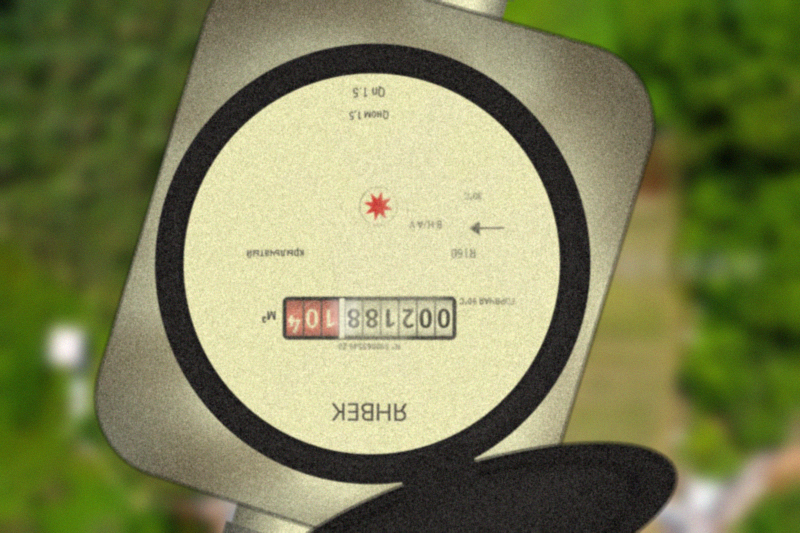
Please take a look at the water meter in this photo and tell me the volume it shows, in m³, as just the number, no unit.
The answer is 2188.104
